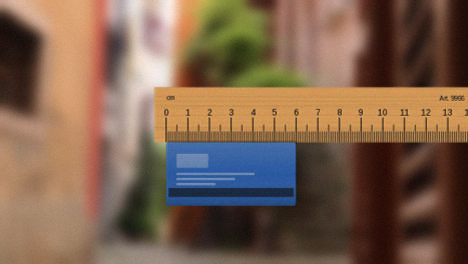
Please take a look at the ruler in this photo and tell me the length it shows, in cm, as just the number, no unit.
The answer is 6
